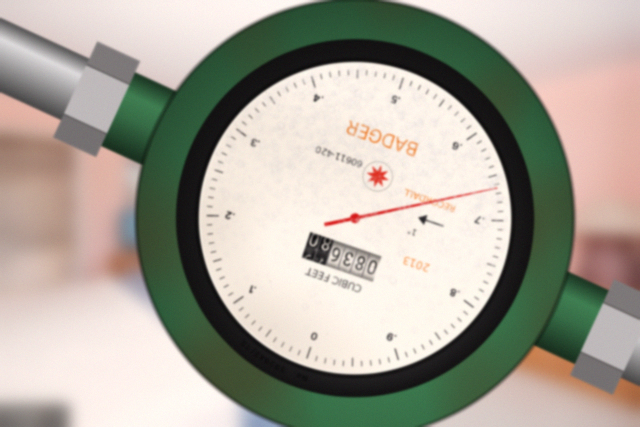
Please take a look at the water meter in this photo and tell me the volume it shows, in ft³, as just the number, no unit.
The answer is 83679.66
